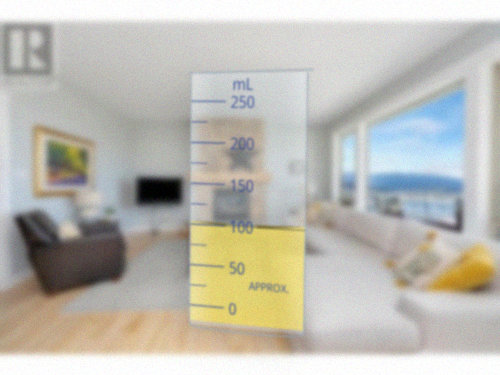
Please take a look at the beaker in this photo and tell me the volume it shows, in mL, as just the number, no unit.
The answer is 100
